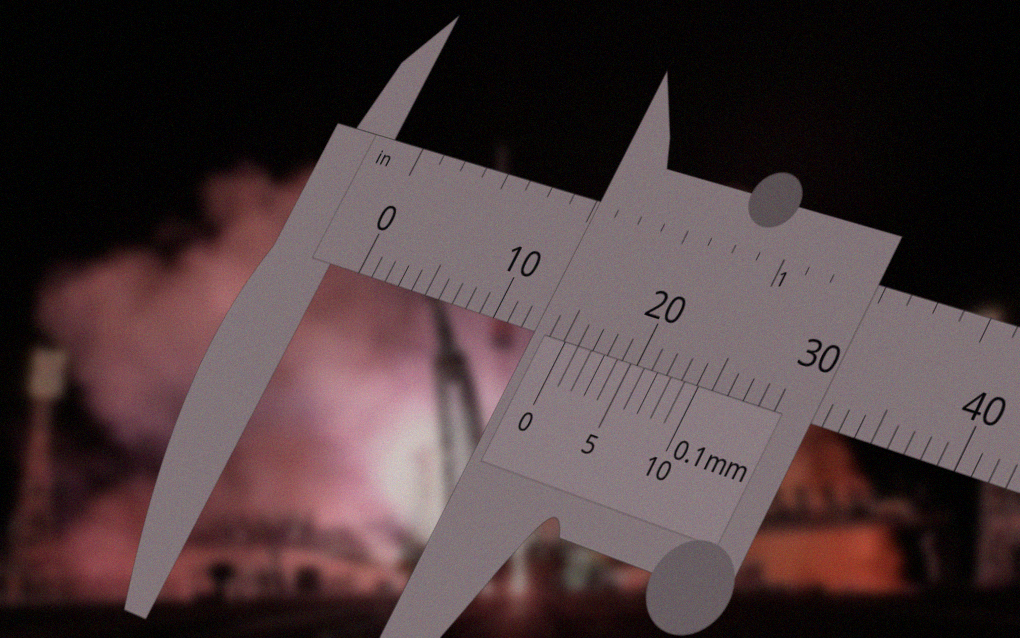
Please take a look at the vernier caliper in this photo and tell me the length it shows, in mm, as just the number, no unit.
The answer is 15.1
